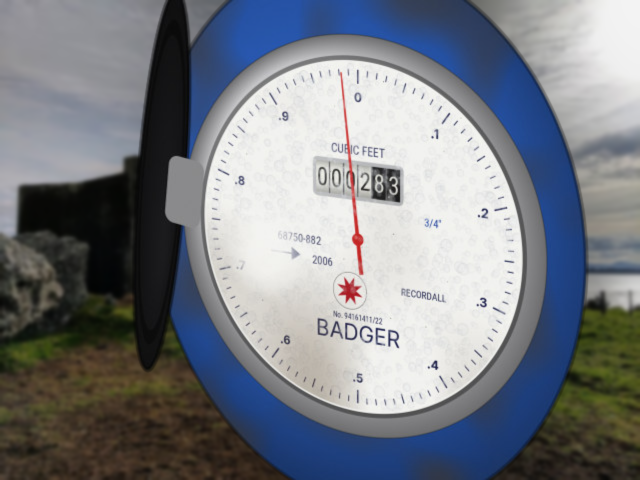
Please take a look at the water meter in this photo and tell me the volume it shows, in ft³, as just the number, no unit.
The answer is 282.98
